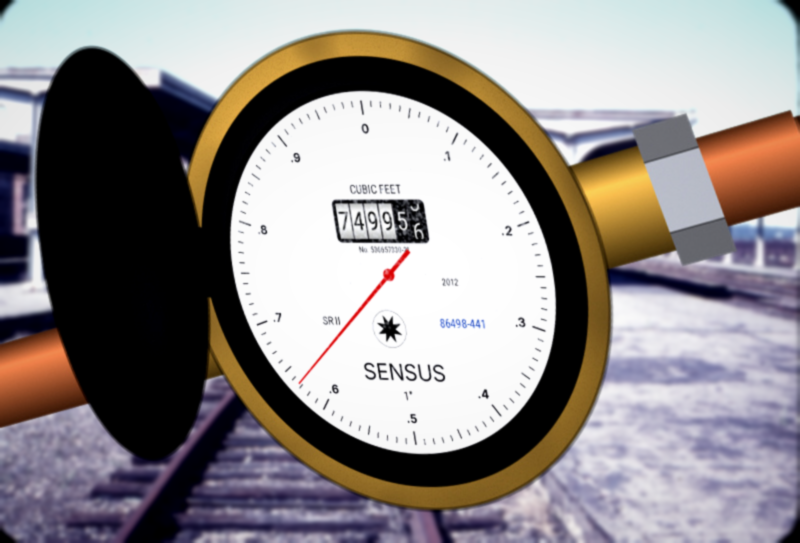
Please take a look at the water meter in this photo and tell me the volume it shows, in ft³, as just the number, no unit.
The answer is 749955.63
